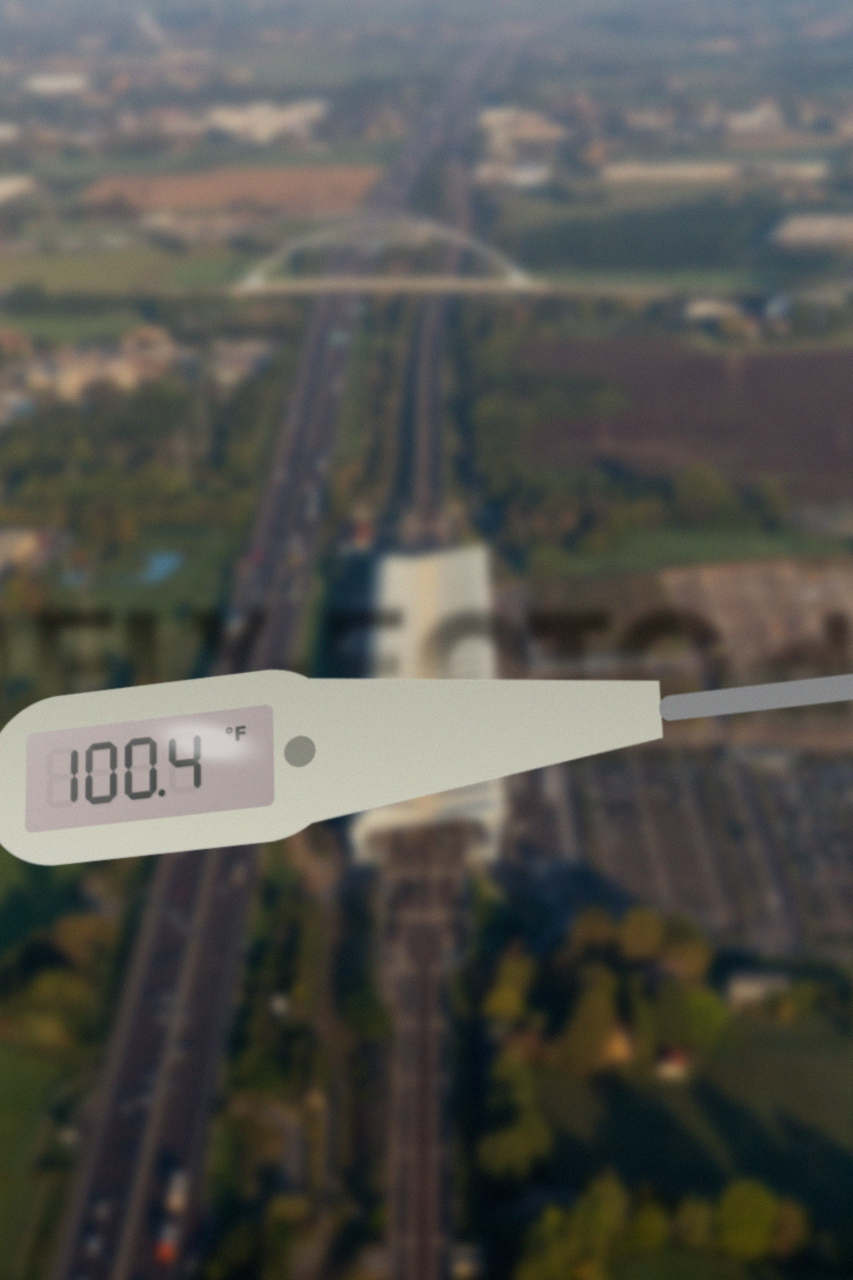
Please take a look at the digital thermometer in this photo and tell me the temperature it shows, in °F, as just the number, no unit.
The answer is 100.4
